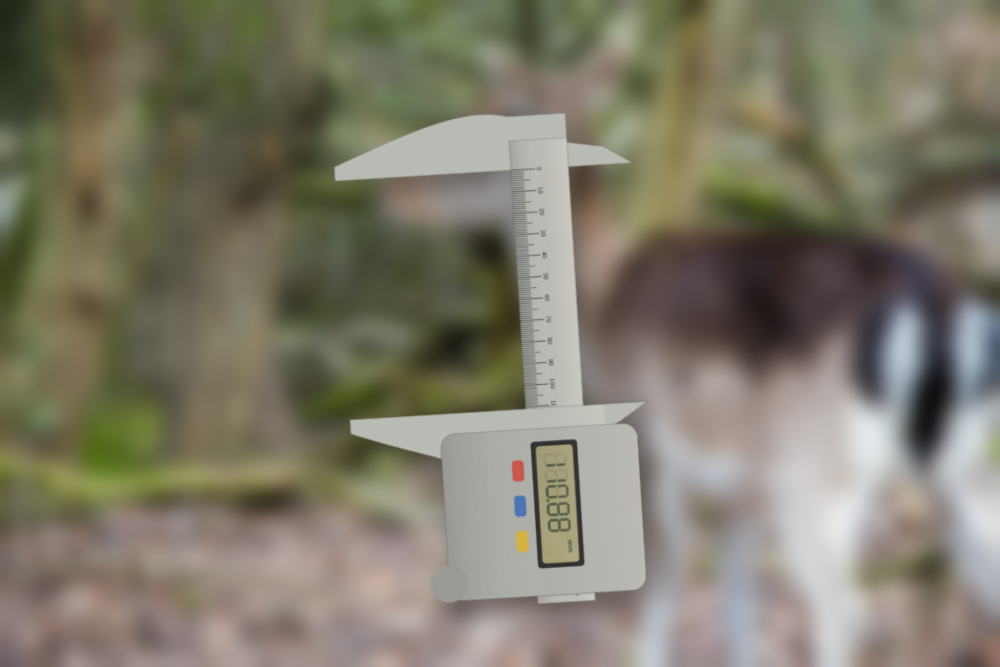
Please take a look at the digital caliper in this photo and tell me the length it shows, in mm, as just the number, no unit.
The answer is 110.88
